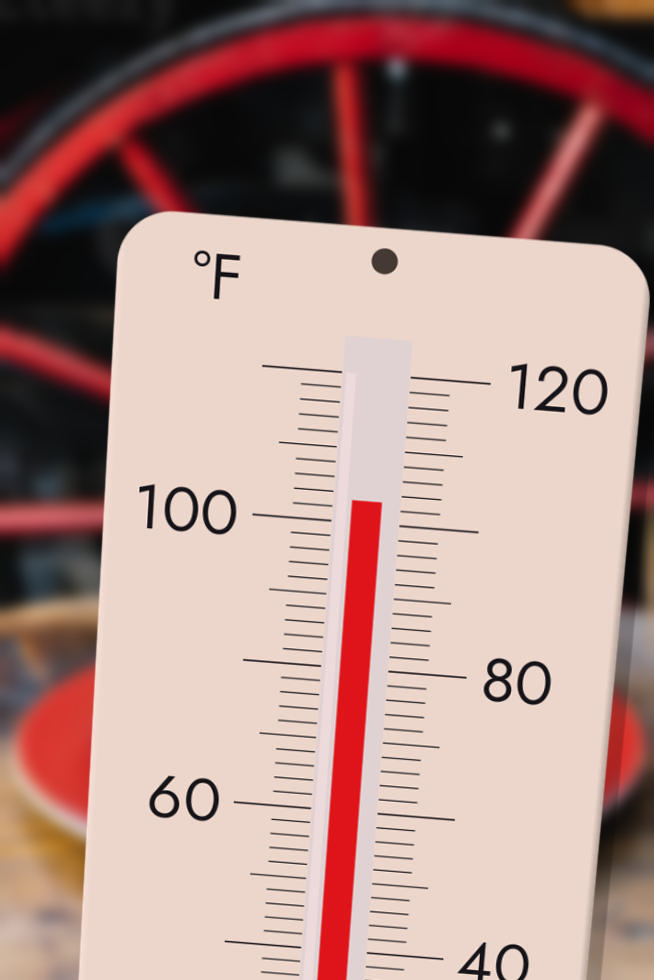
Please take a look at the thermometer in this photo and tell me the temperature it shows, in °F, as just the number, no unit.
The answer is 103
